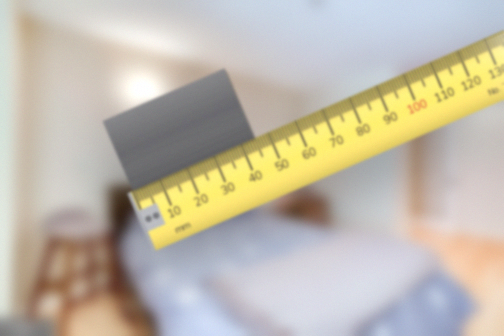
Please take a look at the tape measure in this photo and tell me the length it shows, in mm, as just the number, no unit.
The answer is 45
